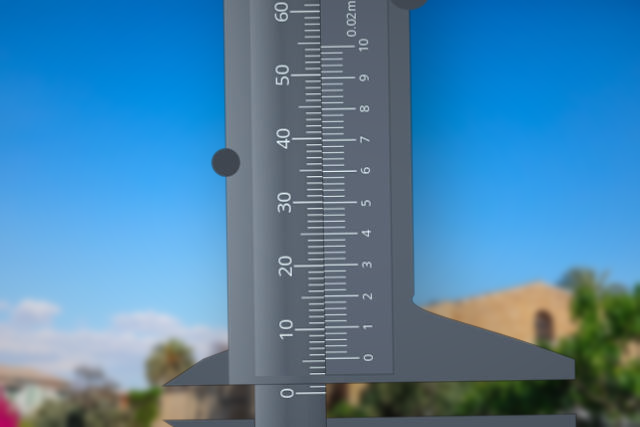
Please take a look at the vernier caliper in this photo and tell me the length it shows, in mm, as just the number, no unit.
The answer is 5.4
